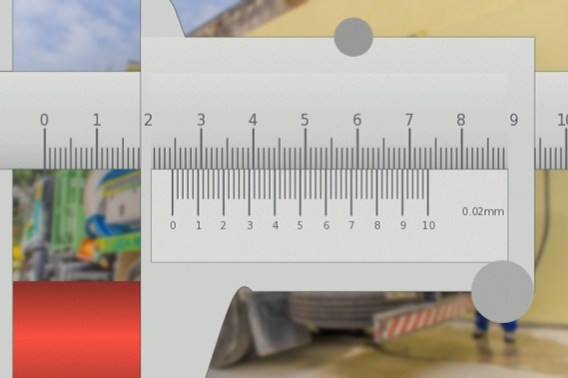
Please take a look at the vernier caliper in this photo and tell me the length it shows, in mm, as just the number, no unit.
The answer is 24.5
